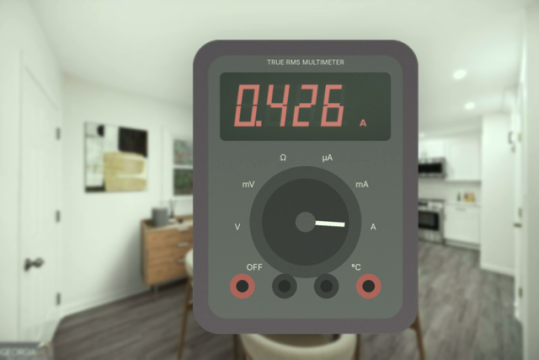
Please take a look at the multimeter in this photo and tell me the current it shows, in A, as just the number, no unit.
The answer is 0.426
